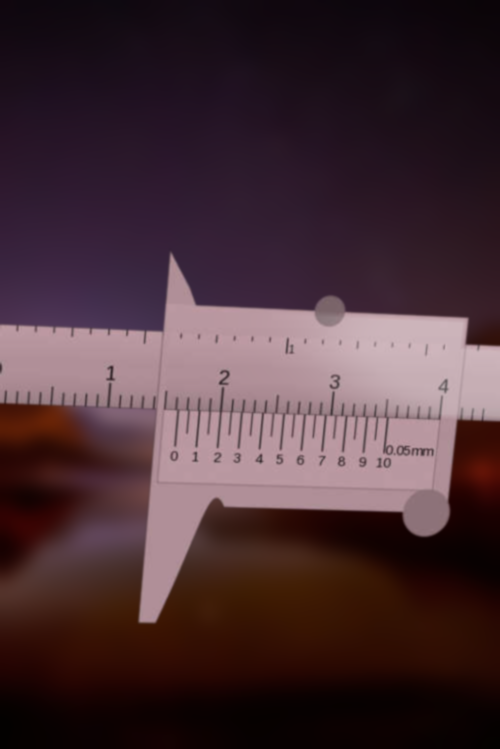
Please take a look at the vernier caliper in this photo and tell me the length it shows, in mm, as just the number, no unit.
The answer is 16.2
